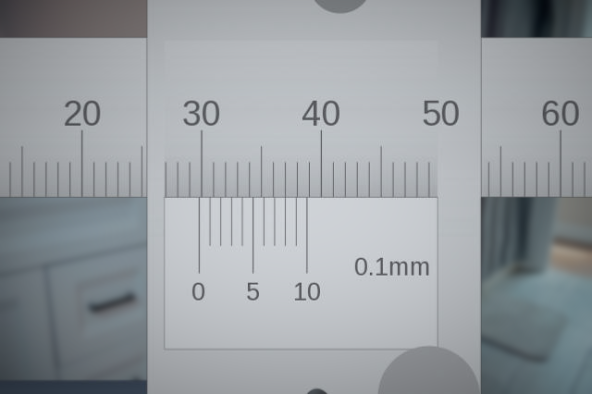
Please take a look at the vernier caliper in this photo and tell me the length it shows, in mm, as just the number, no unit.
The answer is 29.8
